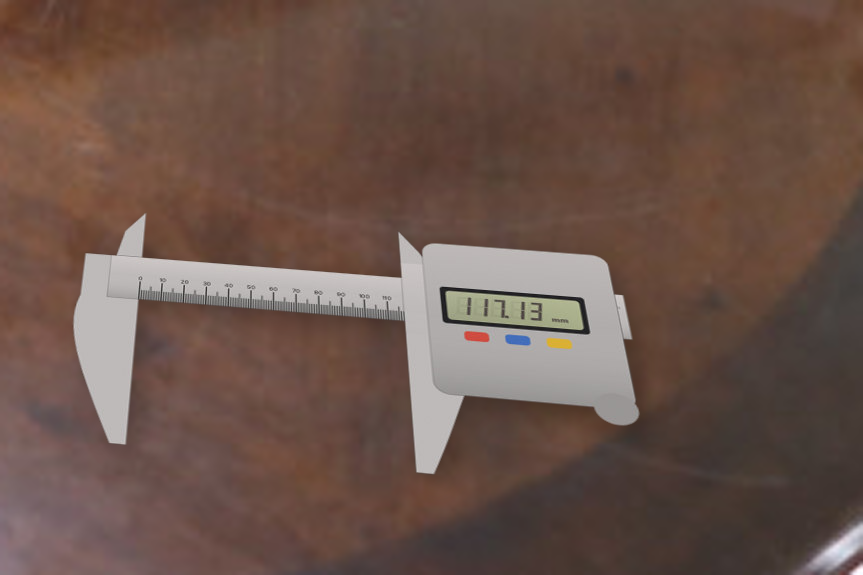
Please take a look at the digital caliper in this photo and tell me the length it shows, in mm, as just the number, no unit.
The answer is 117.13
